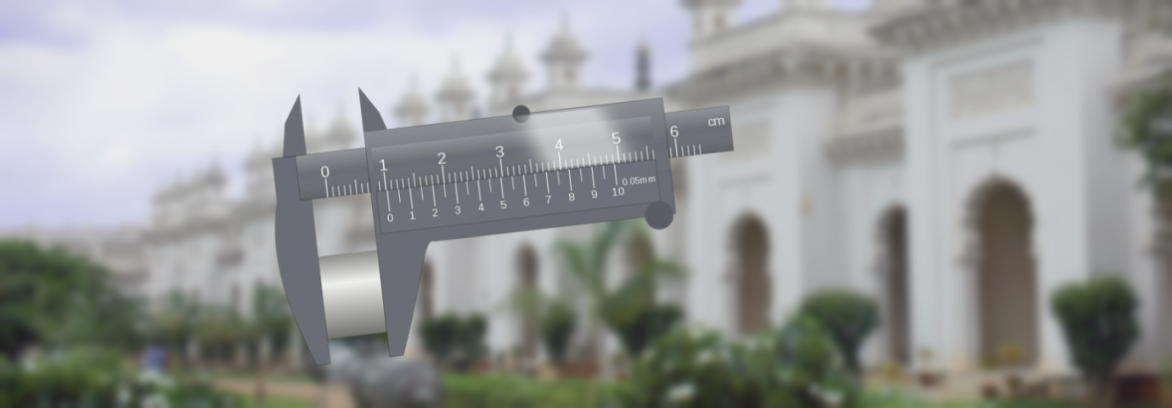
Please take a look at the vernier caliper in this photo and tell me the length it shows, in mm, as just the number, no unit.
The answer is 10.2
